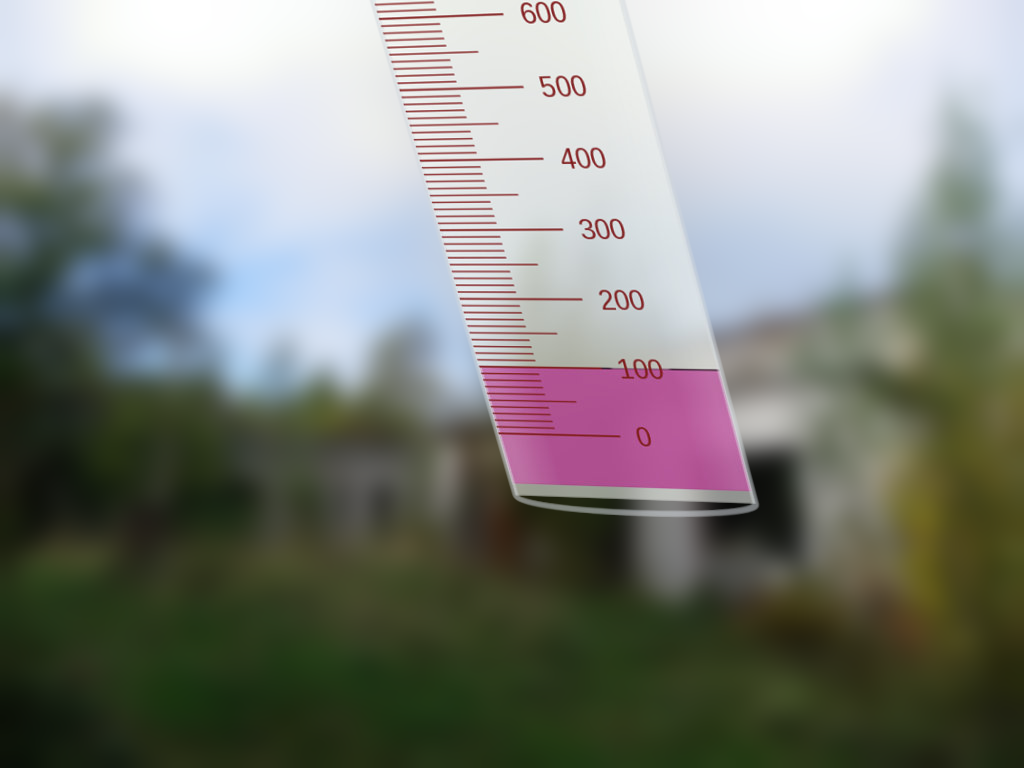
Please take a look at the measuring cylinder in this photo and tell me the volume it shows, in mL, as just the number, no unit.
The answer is 100
